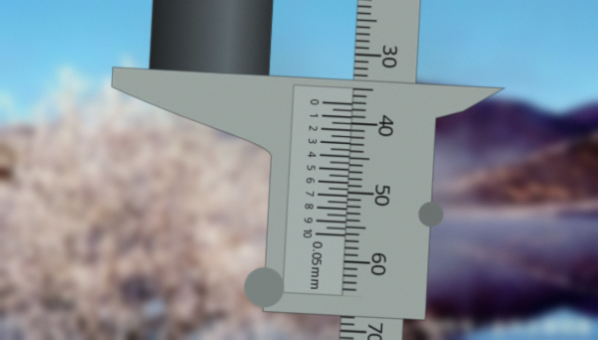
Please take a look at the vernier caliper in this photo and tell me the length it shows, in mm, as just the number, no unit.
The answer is 37.2
